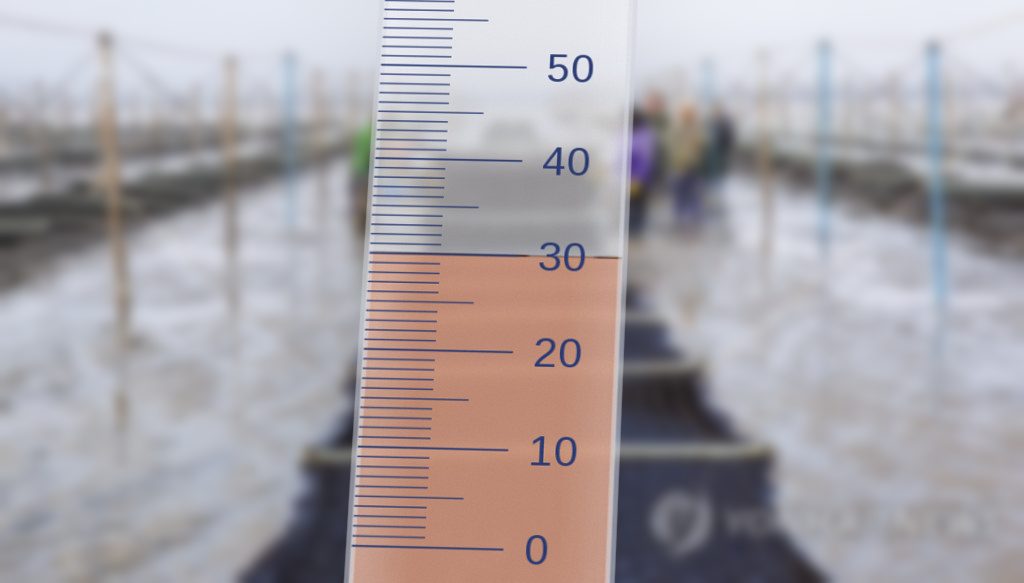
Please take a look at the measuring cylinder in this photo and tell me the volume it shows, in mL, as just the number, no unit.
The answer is 30
